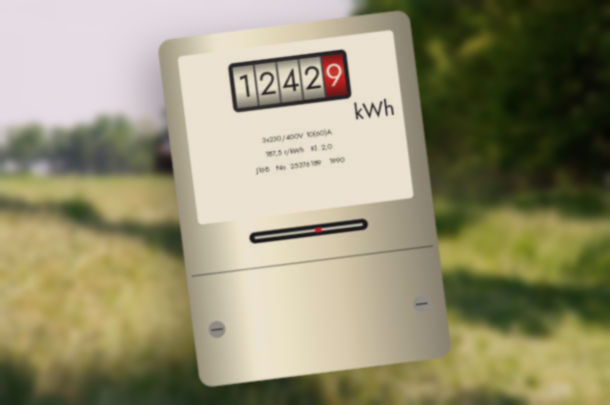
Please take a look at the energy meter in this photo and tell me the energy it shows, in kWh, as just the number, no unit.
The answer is 1242.9
